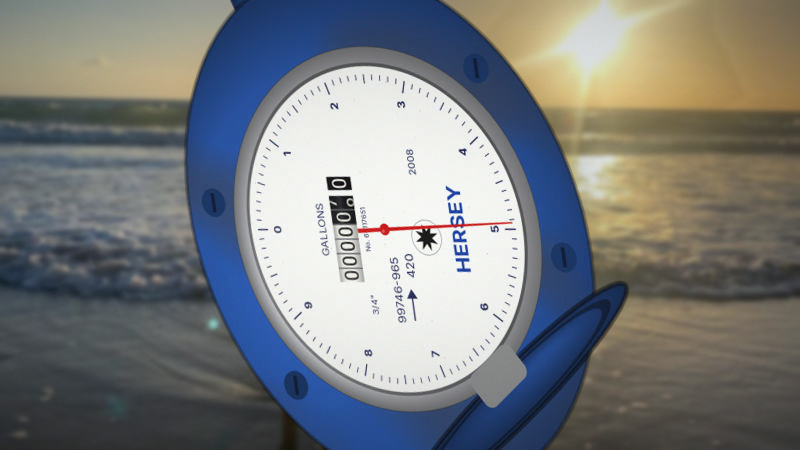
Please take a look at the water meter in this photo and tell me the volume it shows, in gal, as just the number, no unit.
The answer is 74.9
